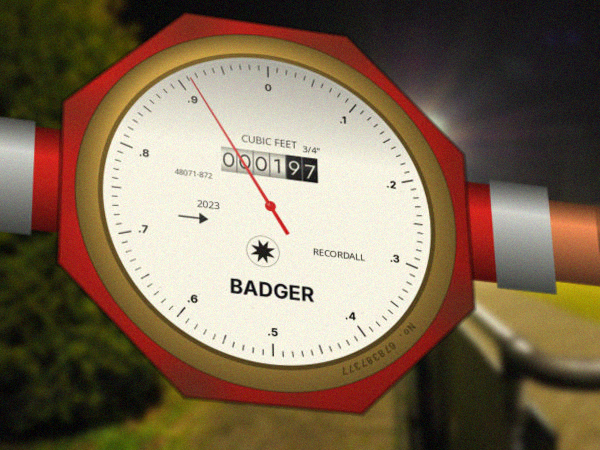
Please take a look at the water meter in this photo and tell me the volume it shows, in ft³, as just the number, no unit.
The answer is 196.91
